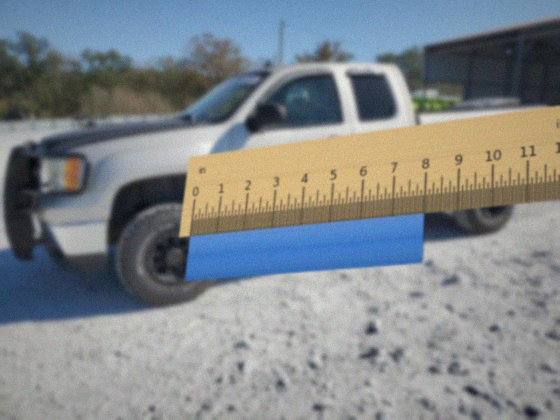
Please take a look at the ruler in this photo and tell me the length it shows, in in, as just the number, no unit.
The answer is 8
